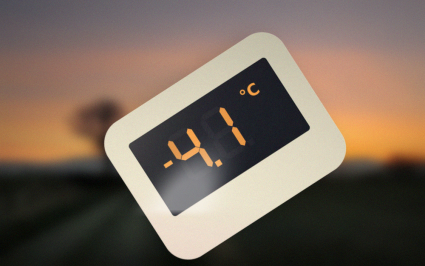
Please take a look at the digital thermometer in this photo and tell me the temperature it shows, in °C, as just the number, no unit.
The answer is -4.1
